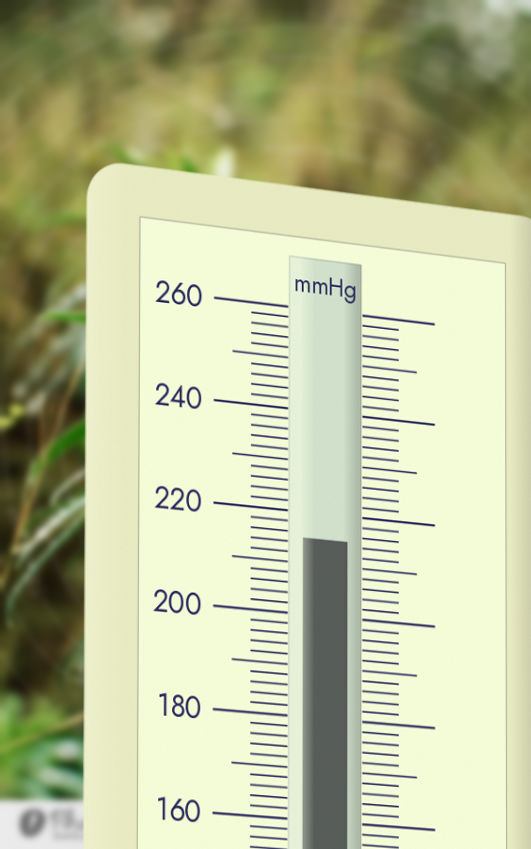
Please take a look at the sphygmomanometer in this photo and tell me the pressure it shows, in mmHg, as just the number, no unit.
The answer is 215
